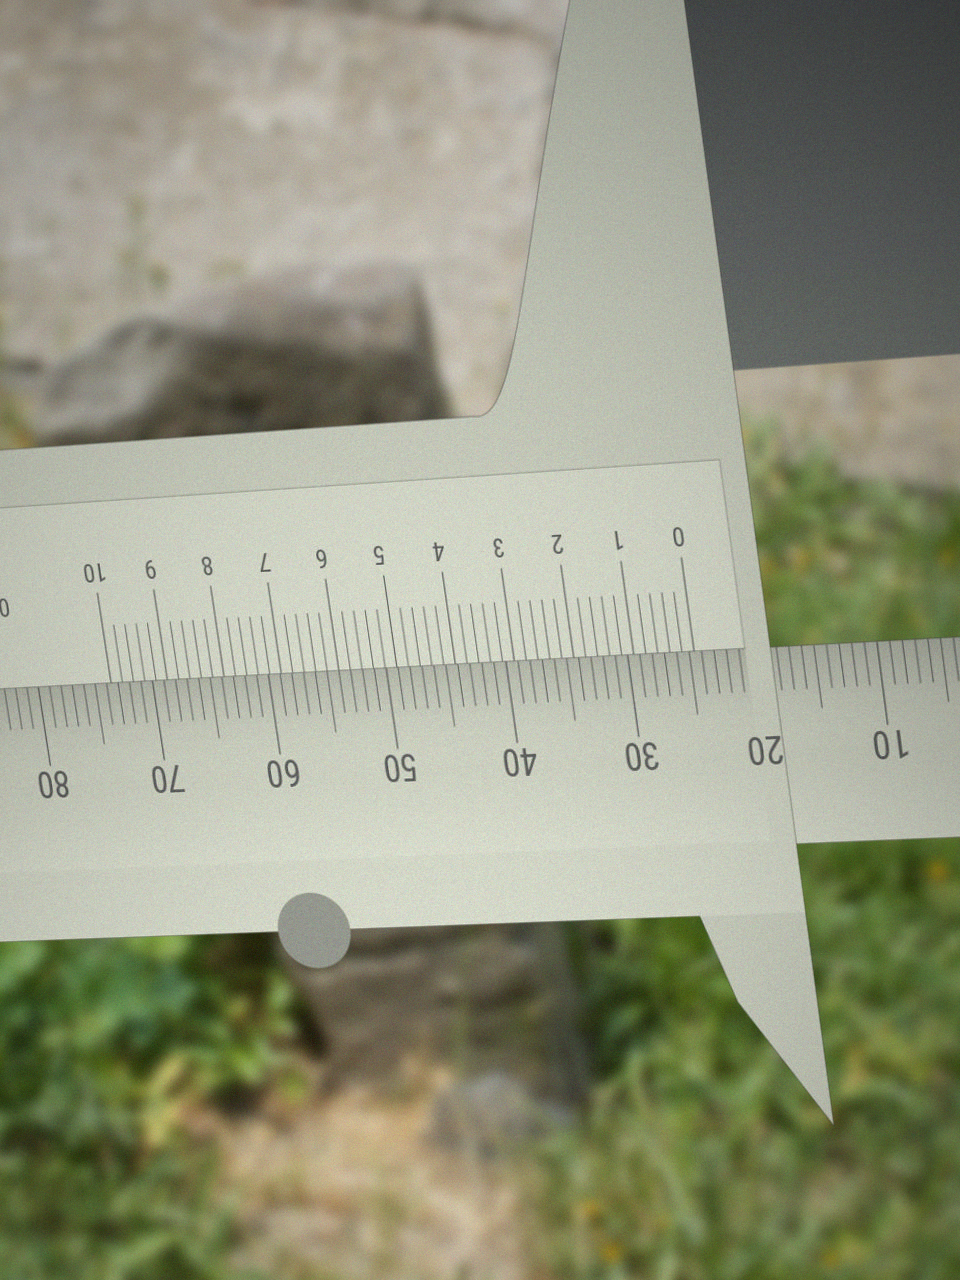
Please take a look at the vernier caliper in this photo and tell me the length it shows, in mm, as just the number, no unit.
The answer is 24.6
